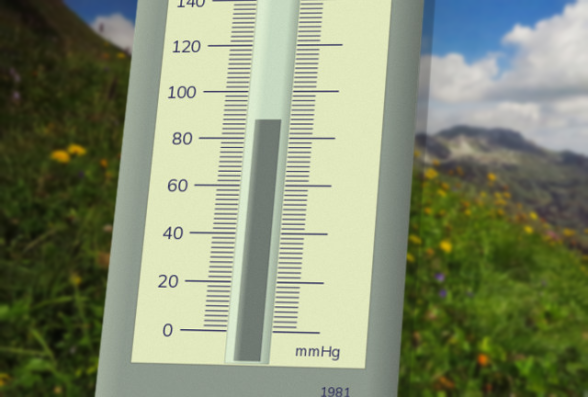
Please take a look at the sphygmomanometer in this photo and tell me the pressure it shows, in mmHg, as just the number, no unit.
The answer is 88
